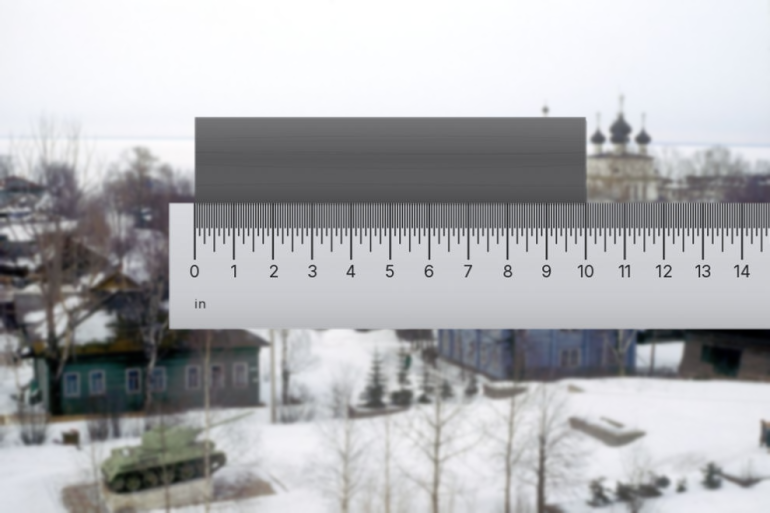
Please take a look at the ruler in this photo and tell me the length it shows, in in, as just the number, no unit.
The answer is 10
